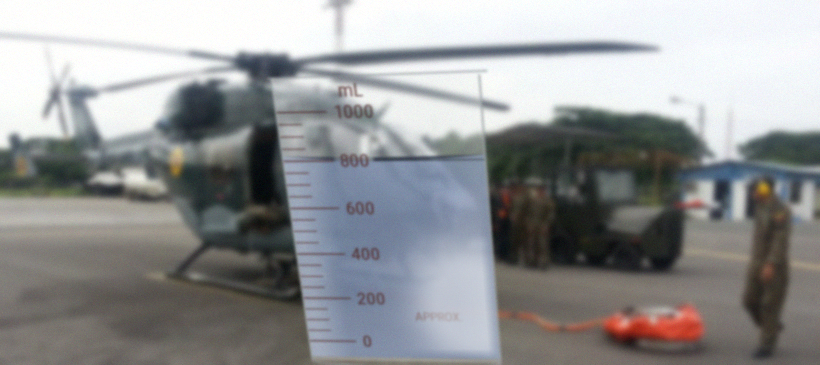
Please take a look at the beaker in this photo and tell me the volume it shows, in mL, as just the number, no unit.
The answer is 800
